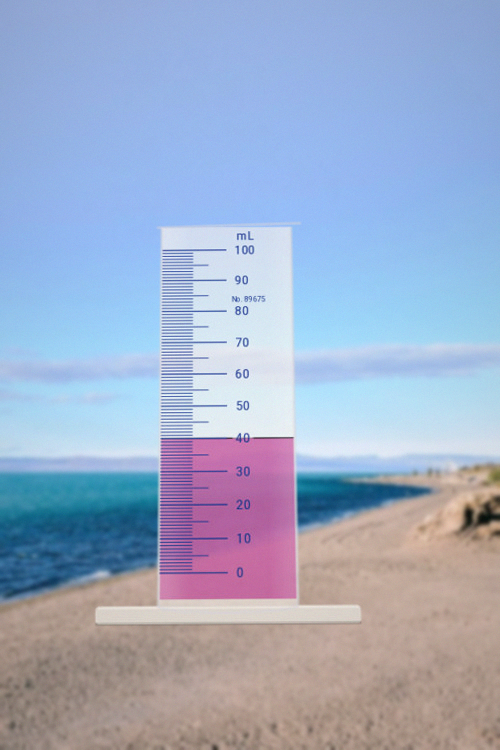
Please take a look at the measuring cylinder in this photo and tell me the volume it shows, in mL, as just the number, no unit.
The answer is 40
